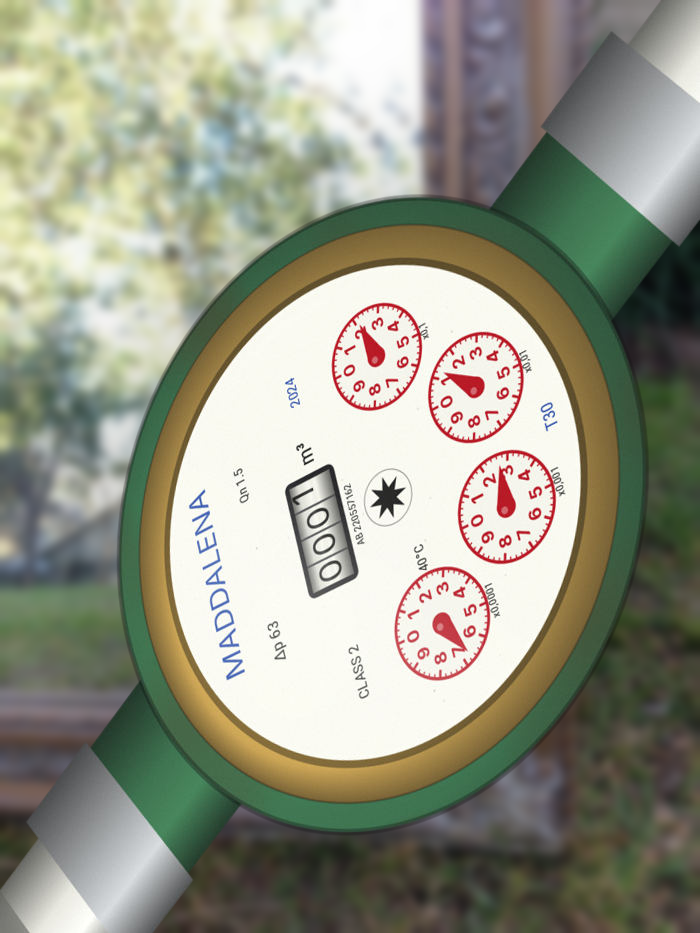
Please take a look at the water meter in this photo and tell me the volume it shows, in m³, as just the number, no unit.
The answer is 1.2126
